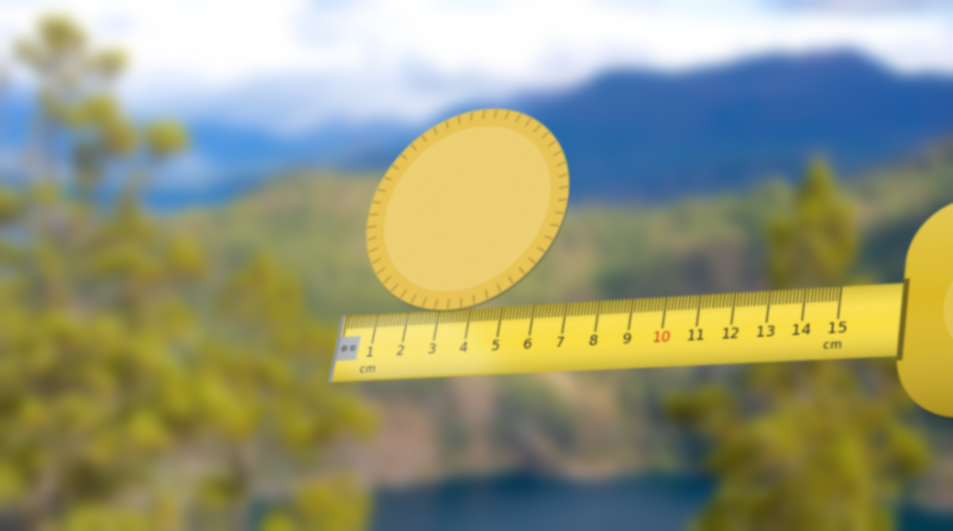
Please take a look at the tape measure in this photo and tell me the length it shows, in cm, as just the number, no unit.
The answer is 6.5
